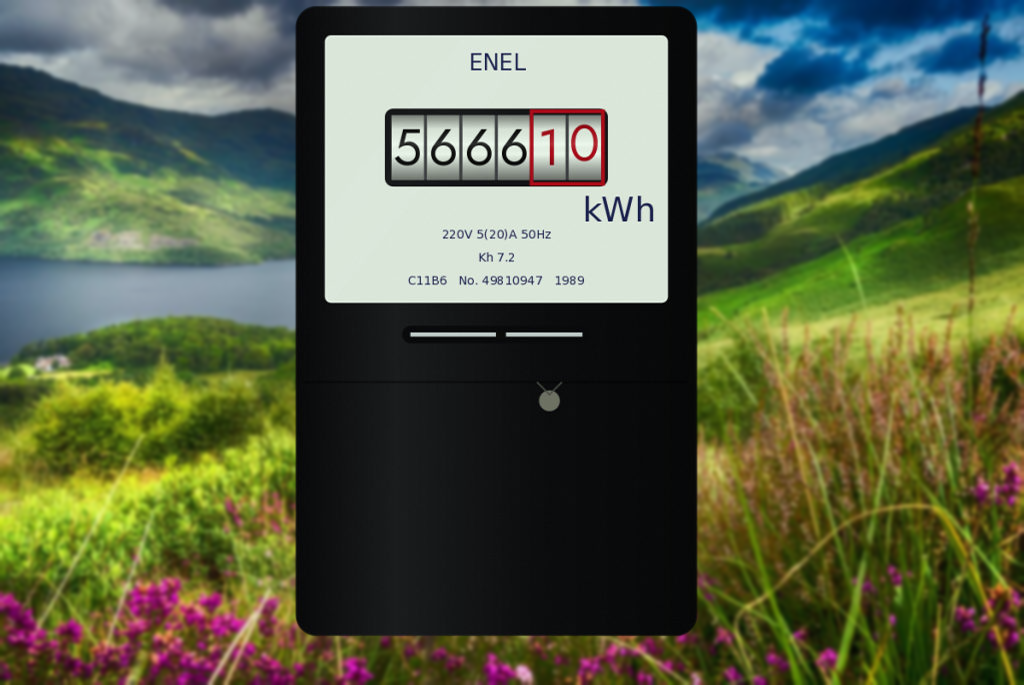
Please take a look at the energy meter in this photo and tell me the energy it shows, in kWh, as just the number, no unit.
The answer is 5666.10
